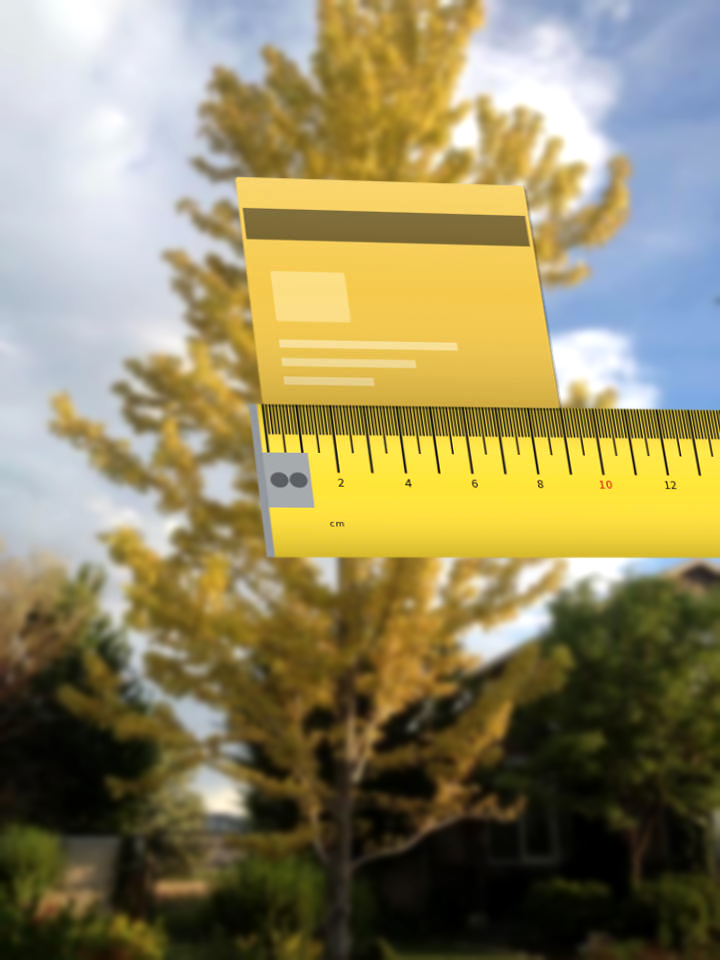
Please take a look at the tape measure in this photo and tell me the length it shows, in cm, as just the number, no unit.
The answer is 9
